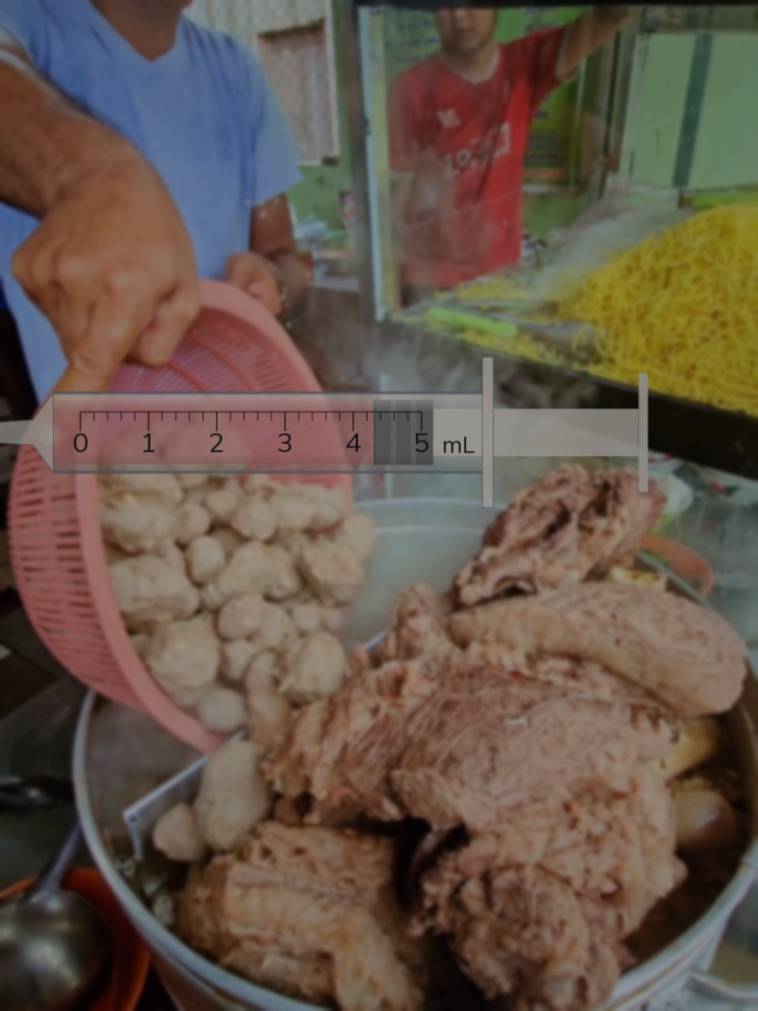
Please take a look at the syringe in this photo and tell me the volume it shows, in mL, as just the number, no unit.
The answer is 4.3
